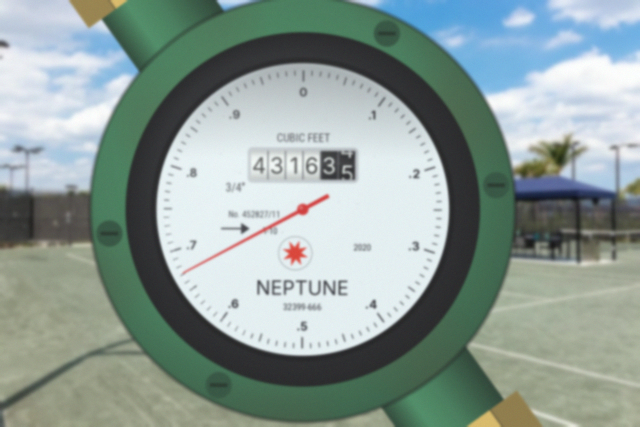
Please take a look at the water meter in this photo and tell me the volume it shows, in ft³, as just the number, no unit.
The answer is 431634.67
